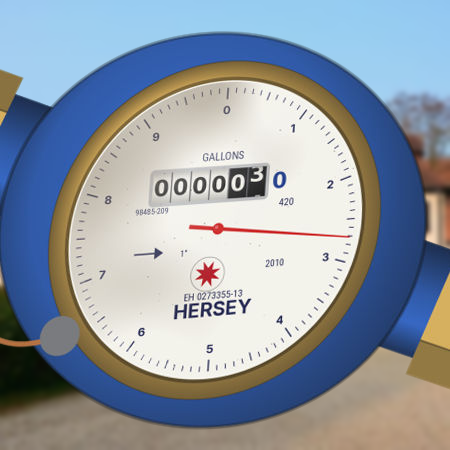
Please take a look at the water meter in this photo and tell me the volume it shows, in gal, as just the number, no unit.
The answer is 32.7
